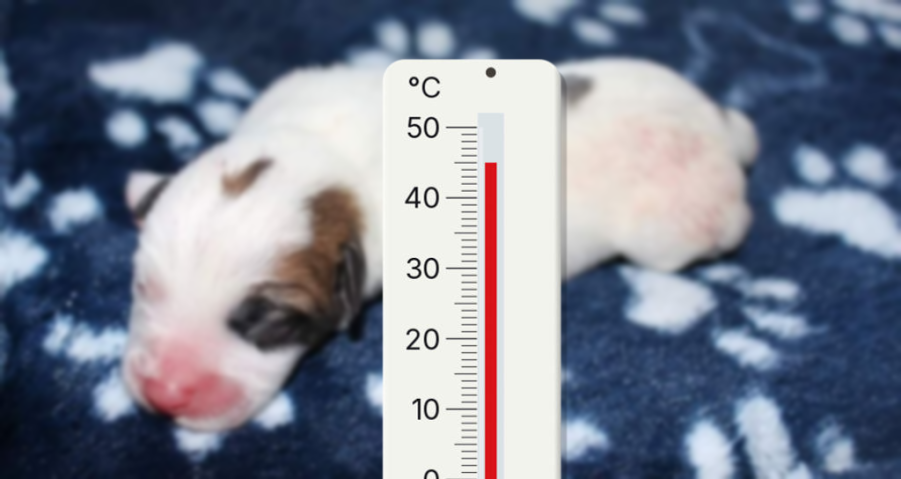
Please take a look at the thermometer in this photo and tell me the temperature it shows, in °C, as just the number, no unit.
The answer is 45
